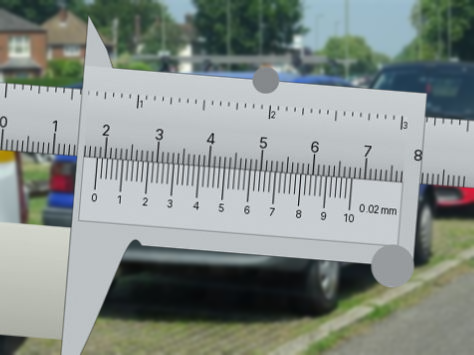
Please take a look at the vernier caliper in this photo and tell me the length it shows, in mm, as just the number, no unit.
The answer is 18.5
